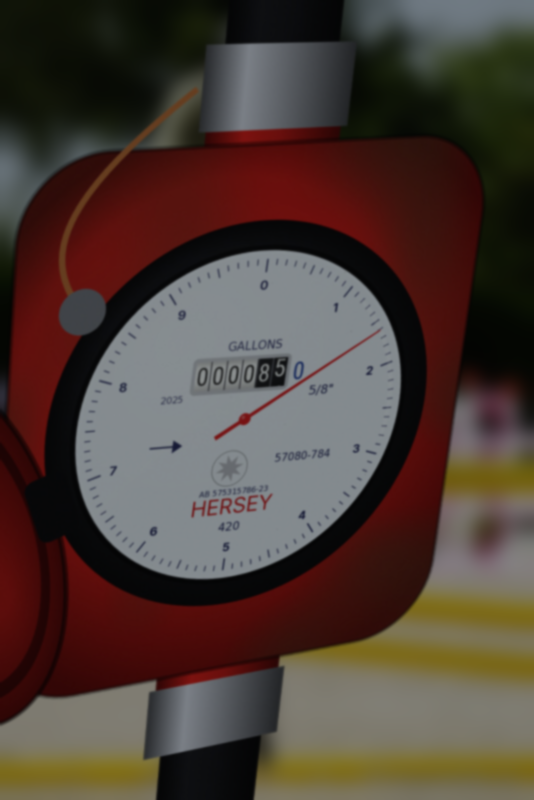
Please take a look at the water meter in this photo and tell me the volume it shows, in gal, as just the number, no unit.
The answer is 851.6
